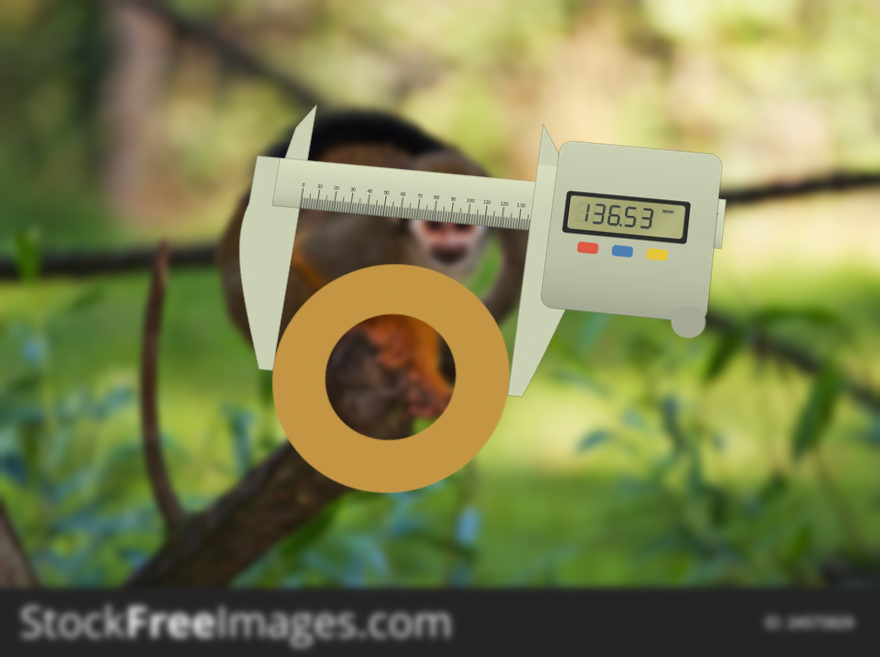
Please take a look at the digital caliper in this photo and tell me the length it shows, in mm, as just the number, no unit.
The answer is 136.53
